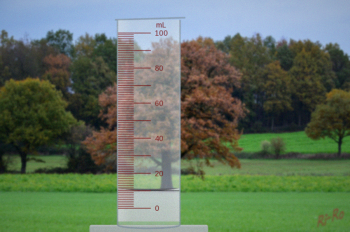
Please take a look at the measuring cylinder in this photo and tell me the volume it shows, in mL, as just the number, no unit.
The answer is 10
